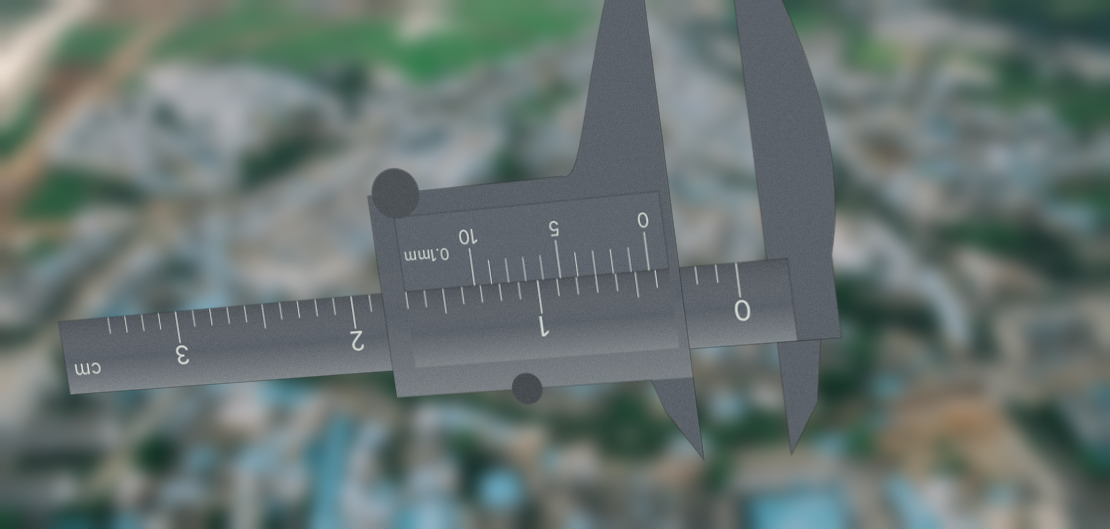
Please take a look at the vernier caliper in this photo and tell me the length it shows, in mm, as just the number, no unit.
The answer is 4.3
